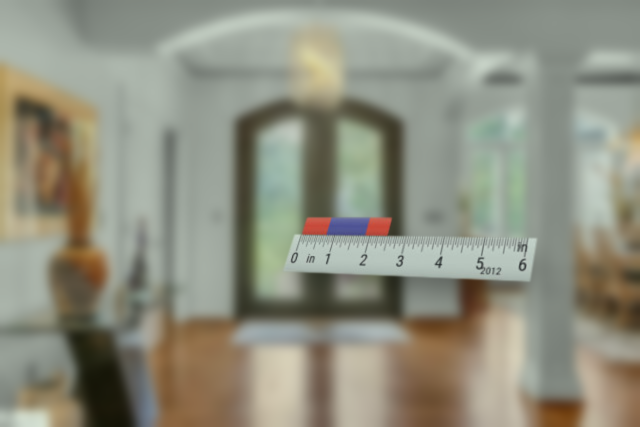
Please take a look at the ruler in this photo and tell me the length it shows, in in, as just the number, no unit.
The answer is 2.5
